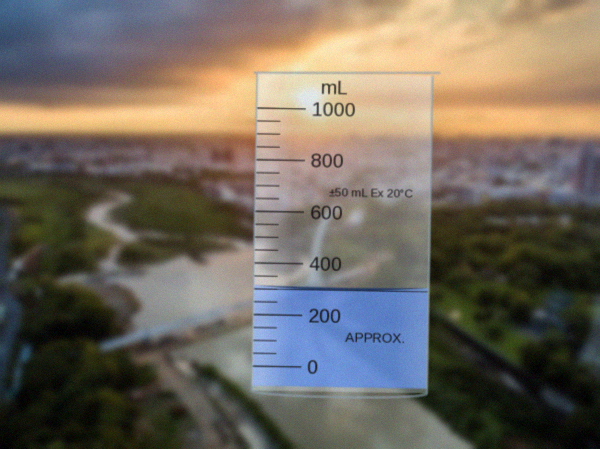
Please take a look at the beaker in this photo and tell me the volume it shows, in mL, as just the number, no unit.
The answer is 300
